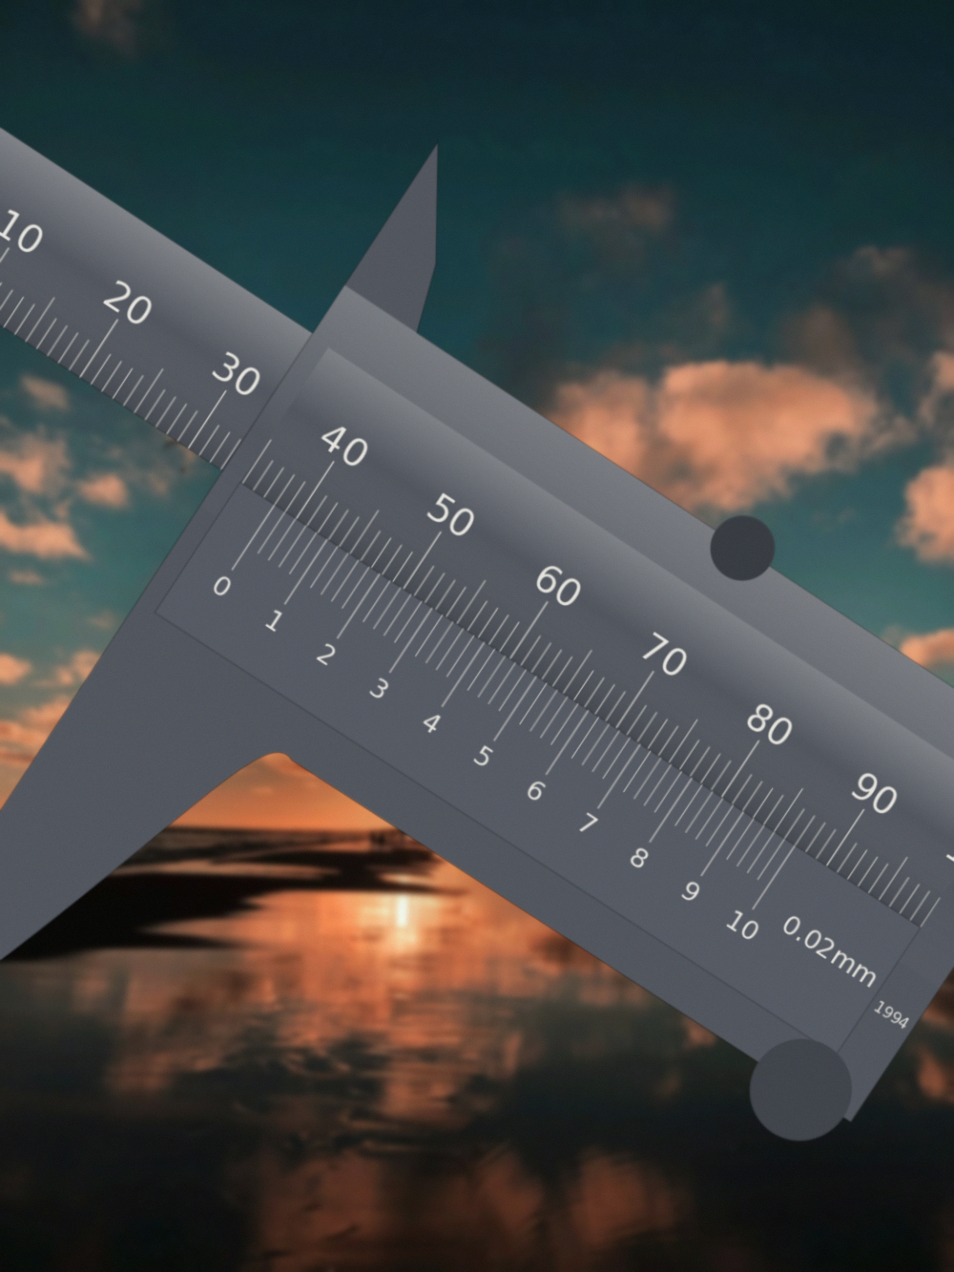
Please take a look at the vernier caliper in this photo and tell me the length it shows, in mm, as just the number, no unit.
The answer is 38.0
